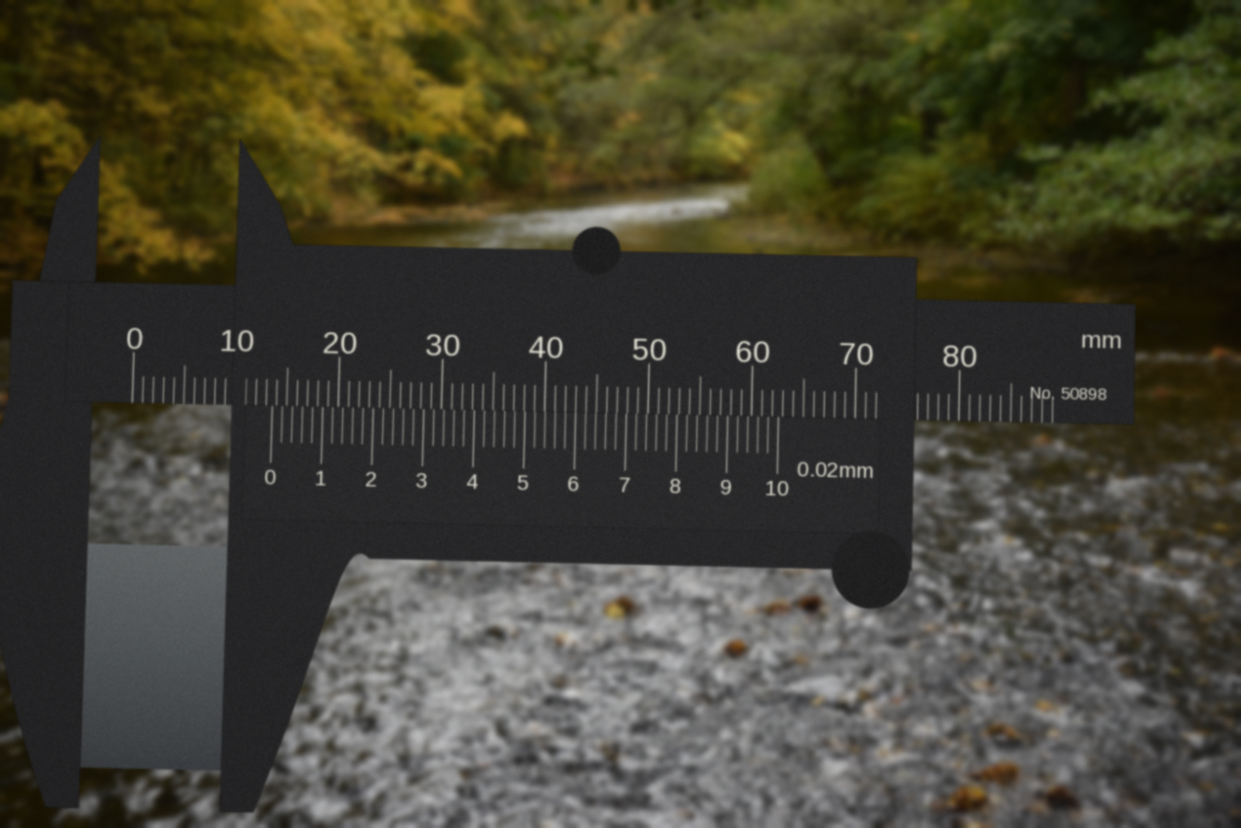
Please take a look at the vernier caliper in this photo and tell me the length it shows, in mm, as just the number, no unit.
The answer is 13.6
